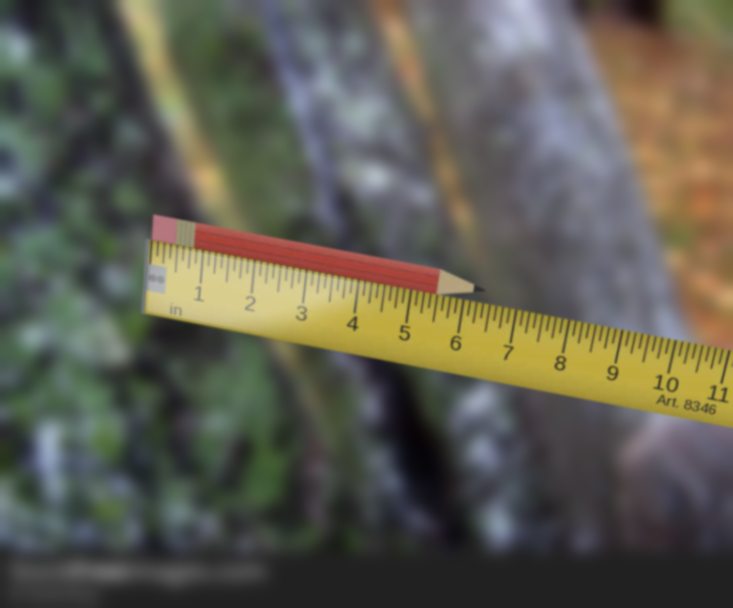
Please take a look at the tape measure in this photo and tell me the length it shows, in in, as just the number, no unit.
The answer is 6.375
